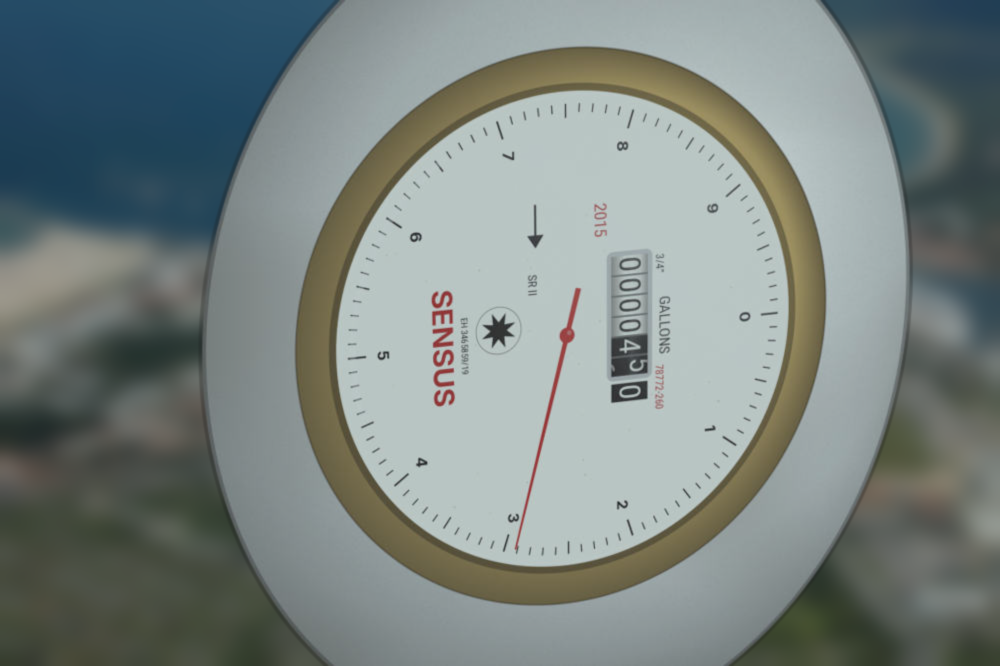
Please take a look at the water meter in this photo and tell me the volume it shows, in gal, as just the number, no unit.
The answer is 452.9
